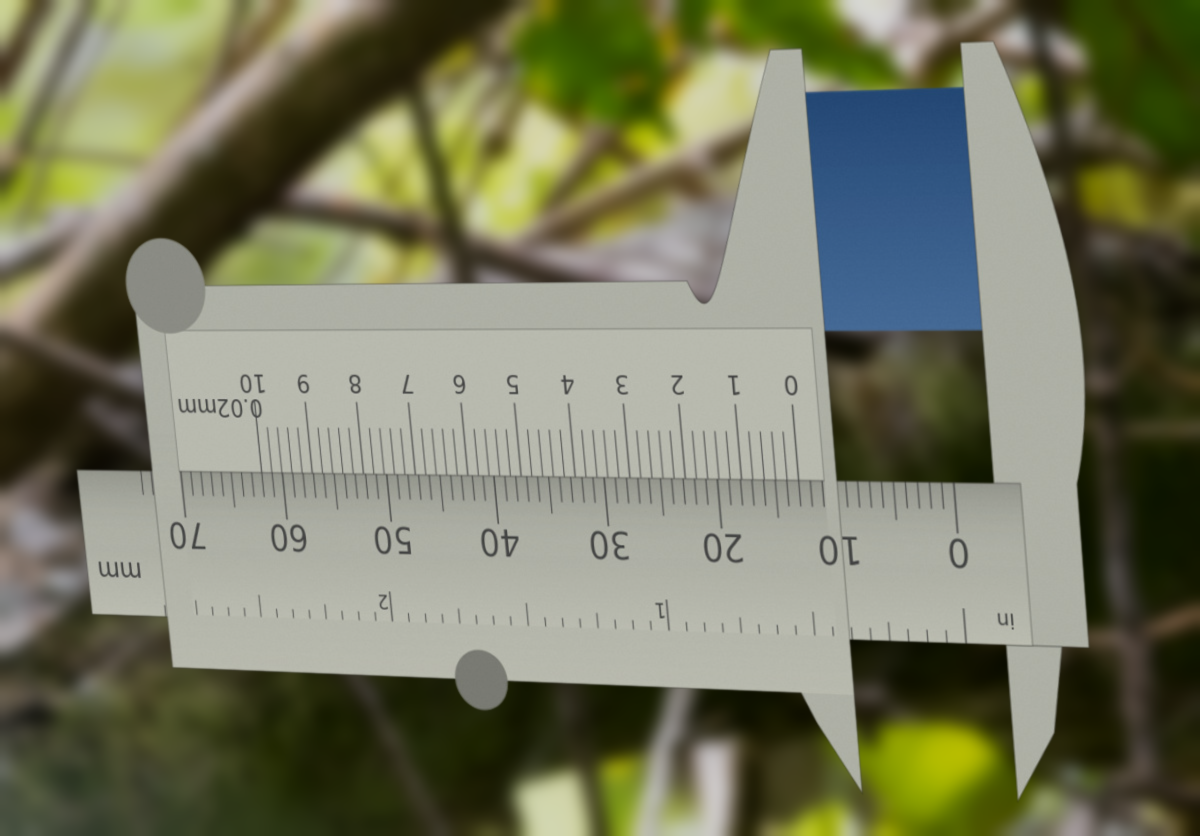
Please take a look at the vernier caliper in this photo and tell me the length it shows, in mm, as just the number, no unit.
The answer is 13.0
